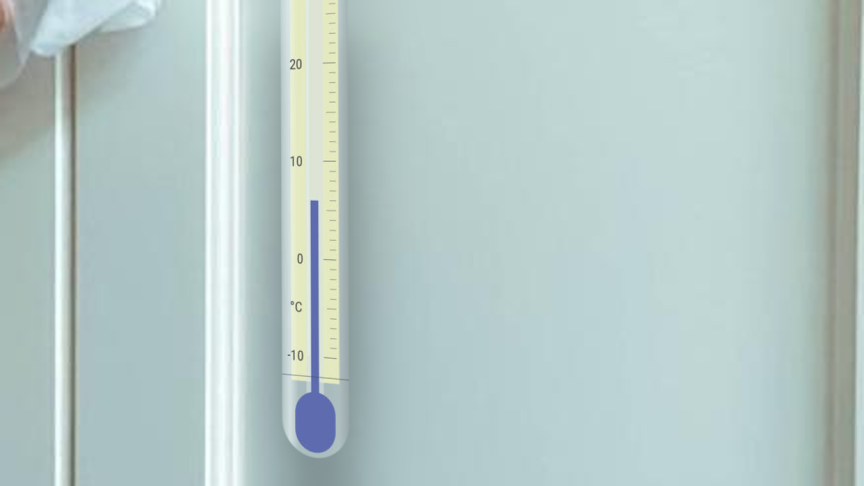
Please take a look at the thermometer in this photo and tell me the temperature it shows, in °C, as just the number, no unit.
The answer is 6
